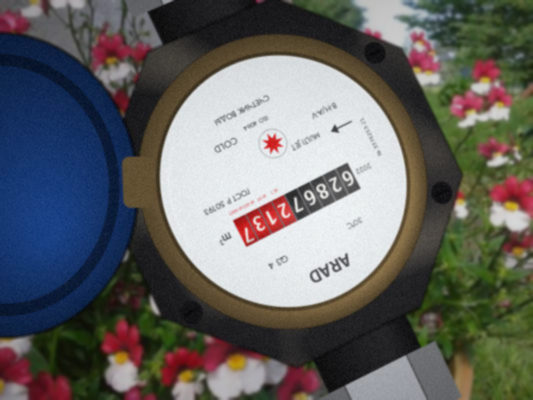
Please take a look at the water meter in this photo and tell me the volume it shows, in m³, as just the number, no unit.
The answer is 62867.2137
